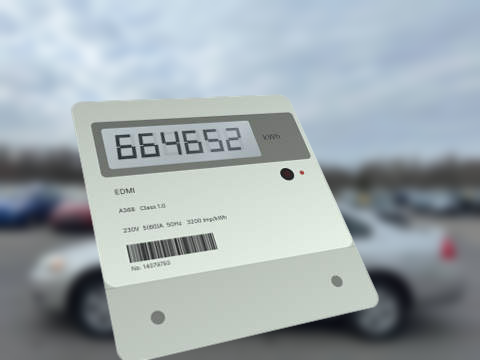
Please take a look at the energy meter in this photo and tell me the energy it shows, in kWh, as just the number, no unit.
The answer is 664652
